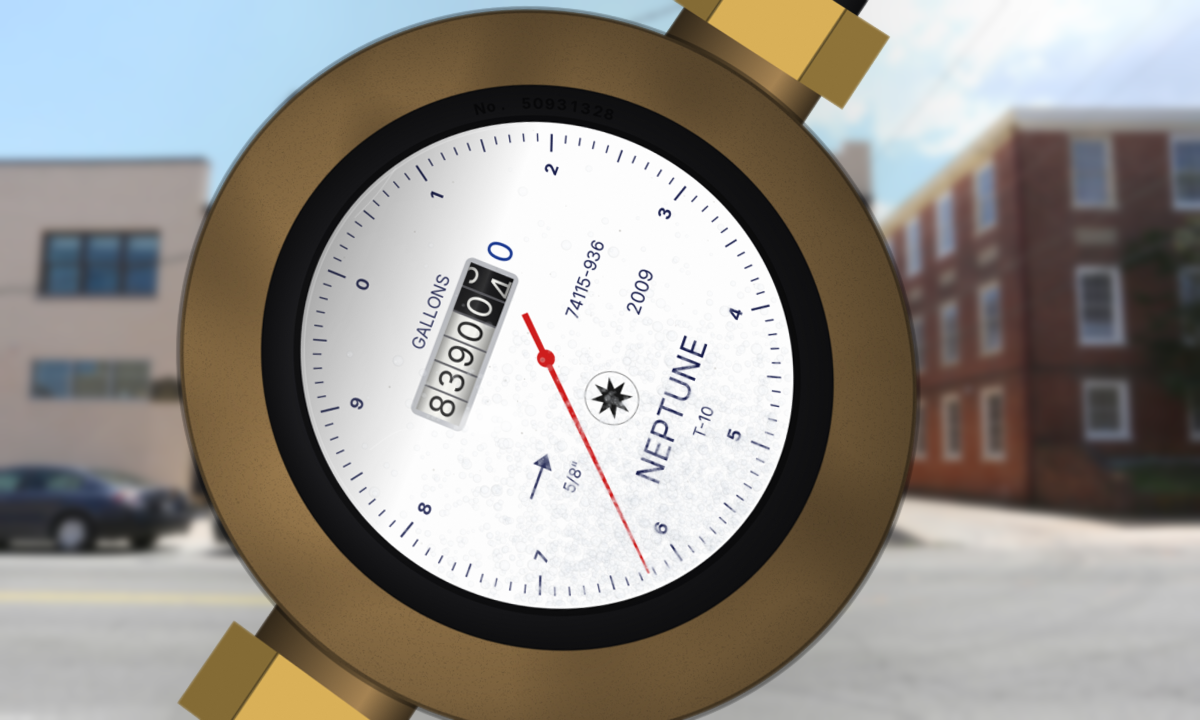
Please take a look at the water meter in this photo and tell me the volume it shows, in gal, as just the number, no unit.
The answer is 8390036.2
